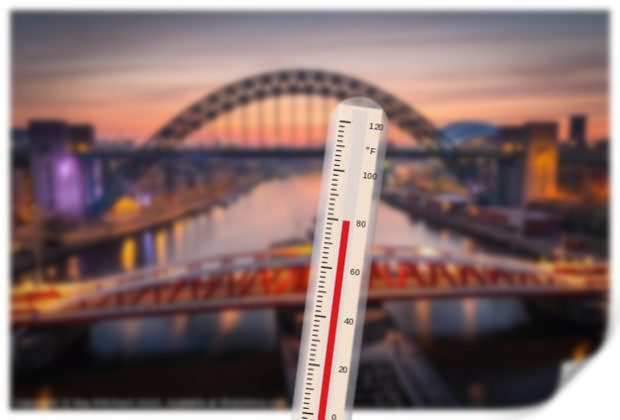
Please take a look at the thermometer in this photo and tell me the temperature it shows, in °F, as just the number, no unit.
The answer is 80
